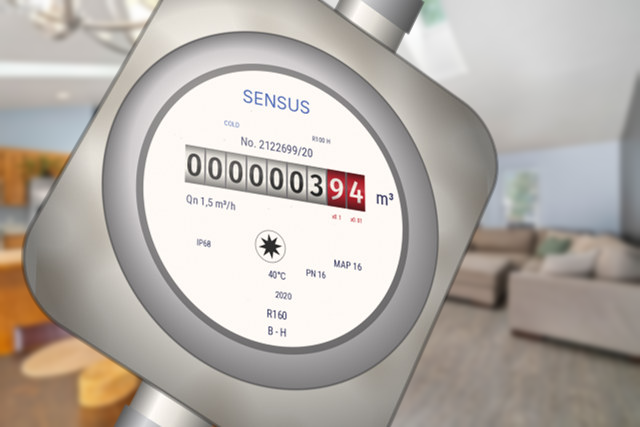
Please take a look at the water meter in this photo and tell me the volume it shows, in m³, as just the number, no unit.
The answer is 3.94
